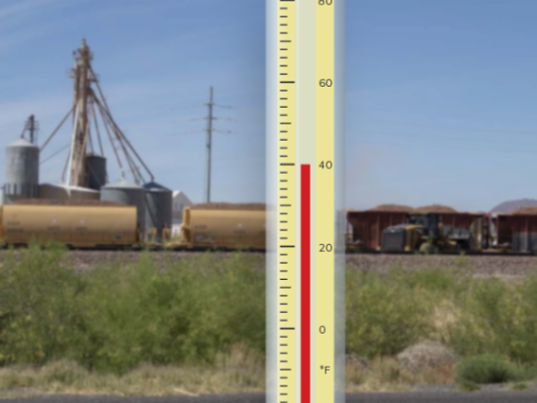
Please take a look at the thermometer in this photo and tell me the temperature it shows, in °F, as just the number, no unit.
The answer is 40
